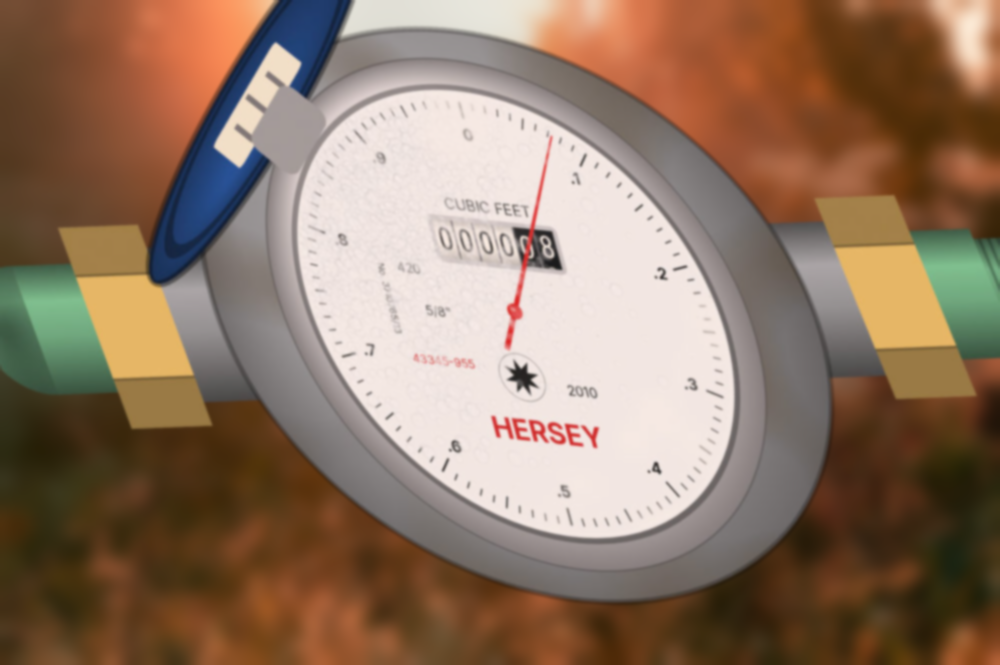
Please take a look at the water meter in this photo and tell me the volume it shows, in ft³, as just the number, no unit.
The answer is 8.07
